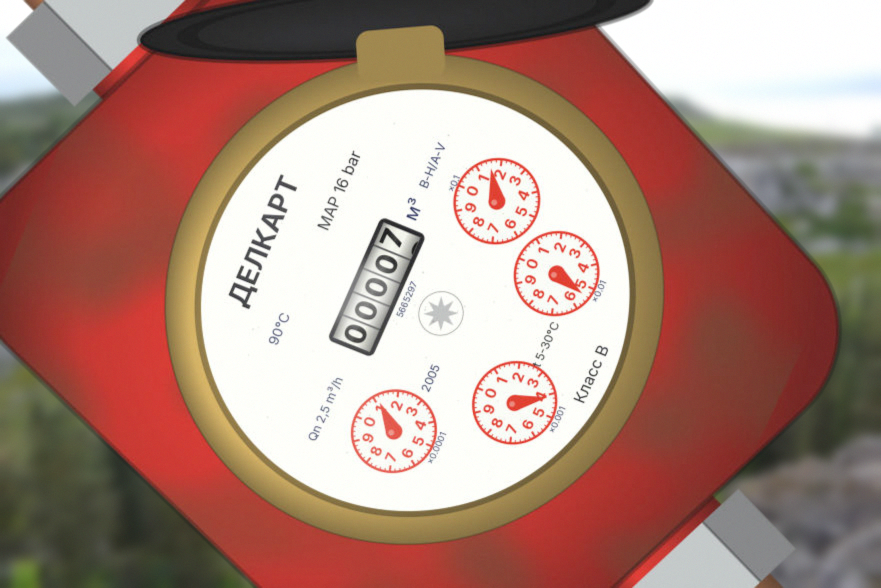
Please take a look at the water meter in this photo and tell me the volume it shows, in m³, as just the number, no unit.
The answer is 7.1541
